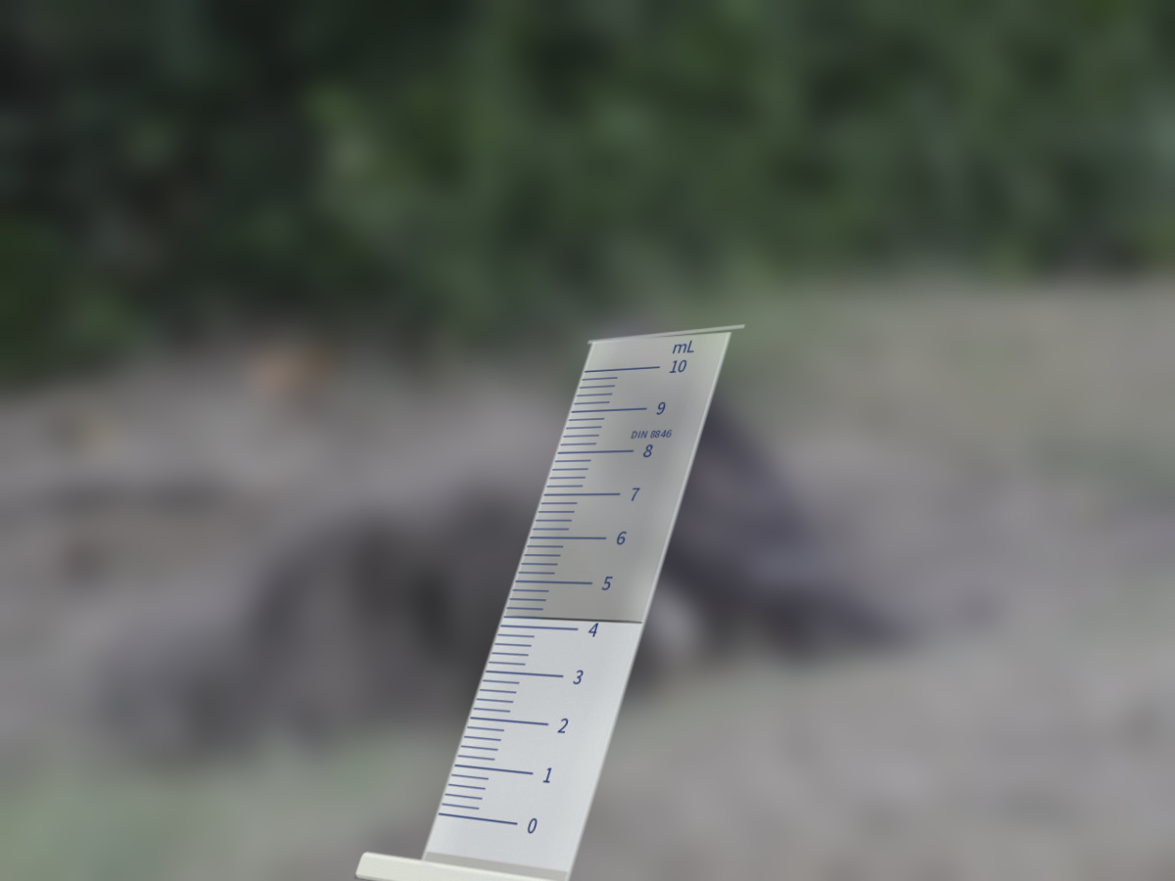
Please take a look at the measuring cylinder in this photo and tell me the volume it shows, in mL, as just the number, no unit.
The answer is 4.2
